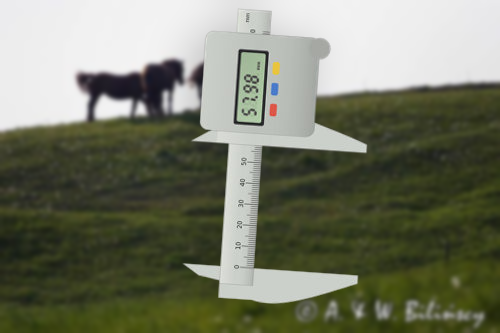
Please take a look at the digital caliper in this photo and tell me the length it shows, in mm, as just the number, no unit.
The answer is 57.98
